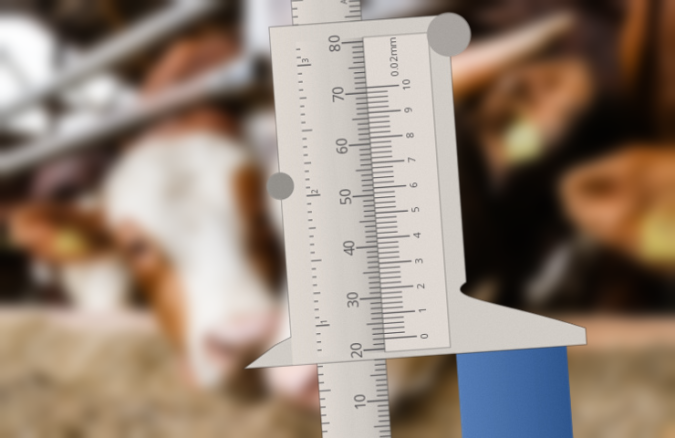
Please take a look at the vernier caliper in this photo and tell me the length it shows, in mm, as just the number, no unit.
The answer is 22.0
